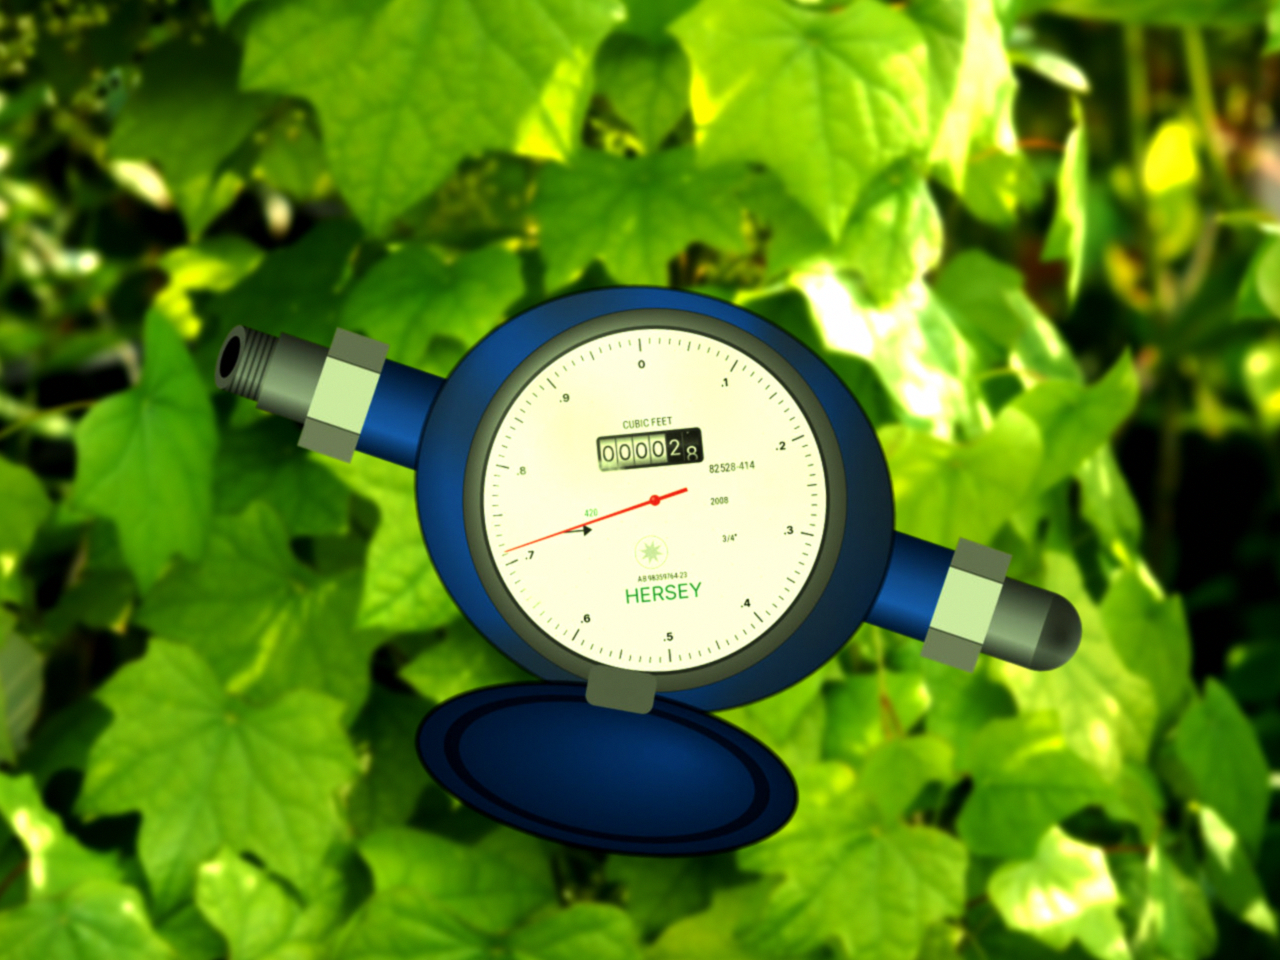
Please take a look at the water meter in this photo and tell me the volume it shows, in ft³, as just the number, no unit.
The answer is 27.71
